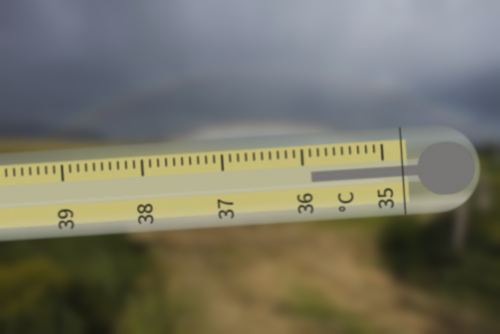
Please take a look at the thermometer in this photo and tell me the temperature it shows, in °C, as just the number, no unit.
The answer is 35.9
